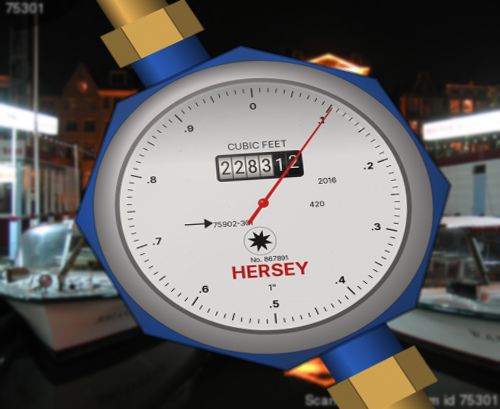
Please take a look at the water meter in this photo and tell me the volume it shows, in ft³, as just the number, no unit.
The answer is 228312.10
